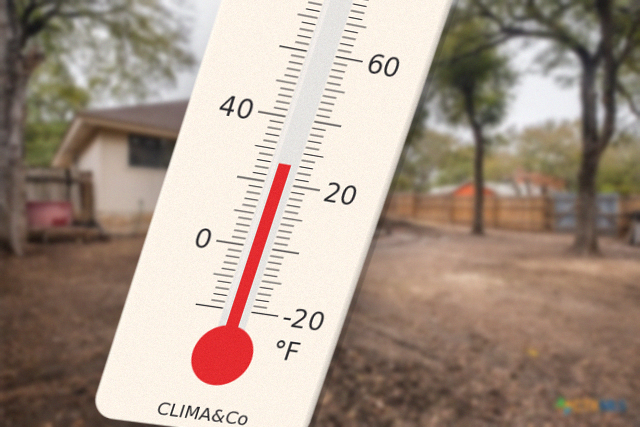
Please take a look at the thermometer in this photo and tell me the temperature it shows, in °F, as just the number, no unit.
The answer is 26
